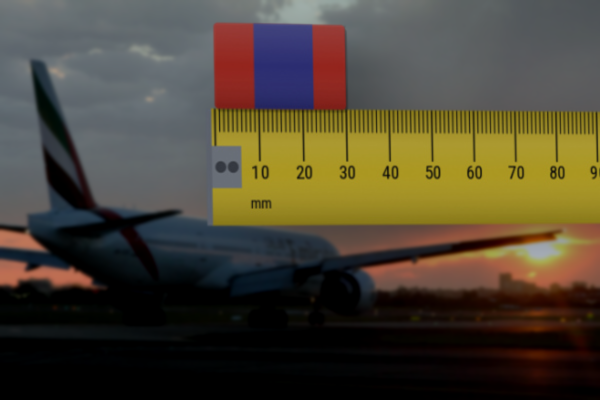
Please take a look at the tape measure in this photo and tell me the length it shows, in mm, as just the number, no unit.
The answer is 30
